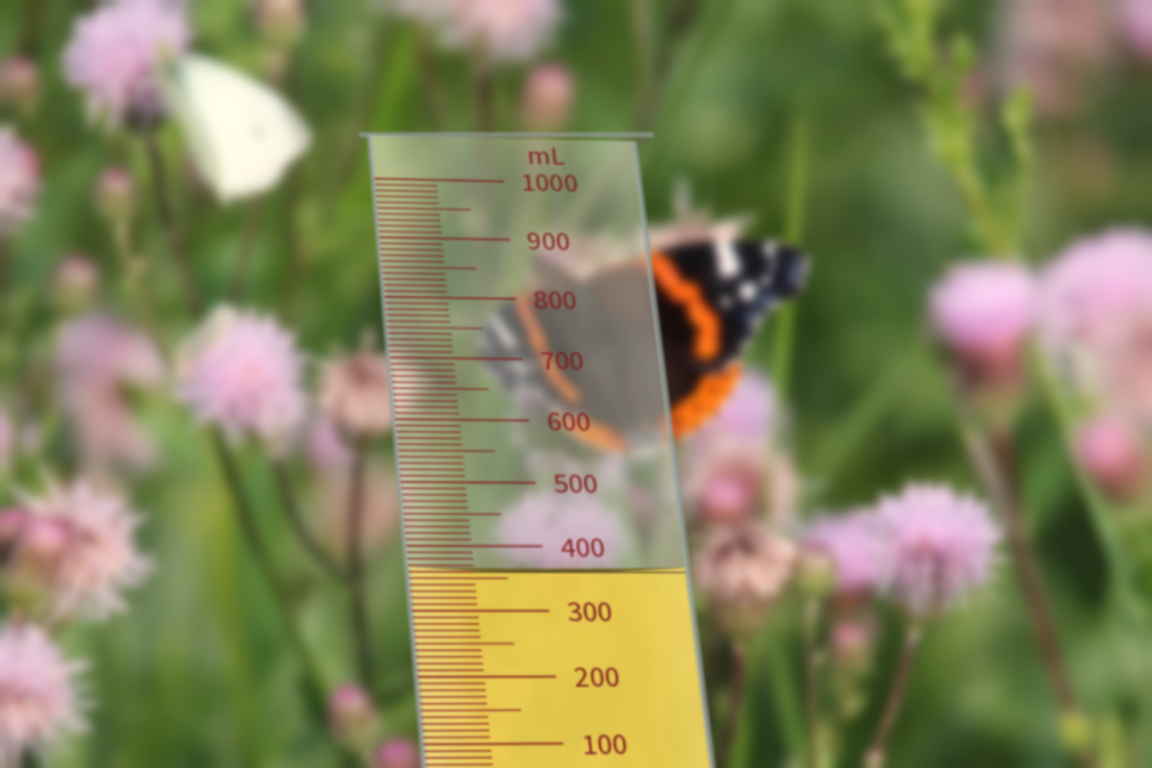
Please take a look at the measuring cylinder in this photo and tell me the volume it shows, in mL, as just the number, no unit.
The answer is 360
